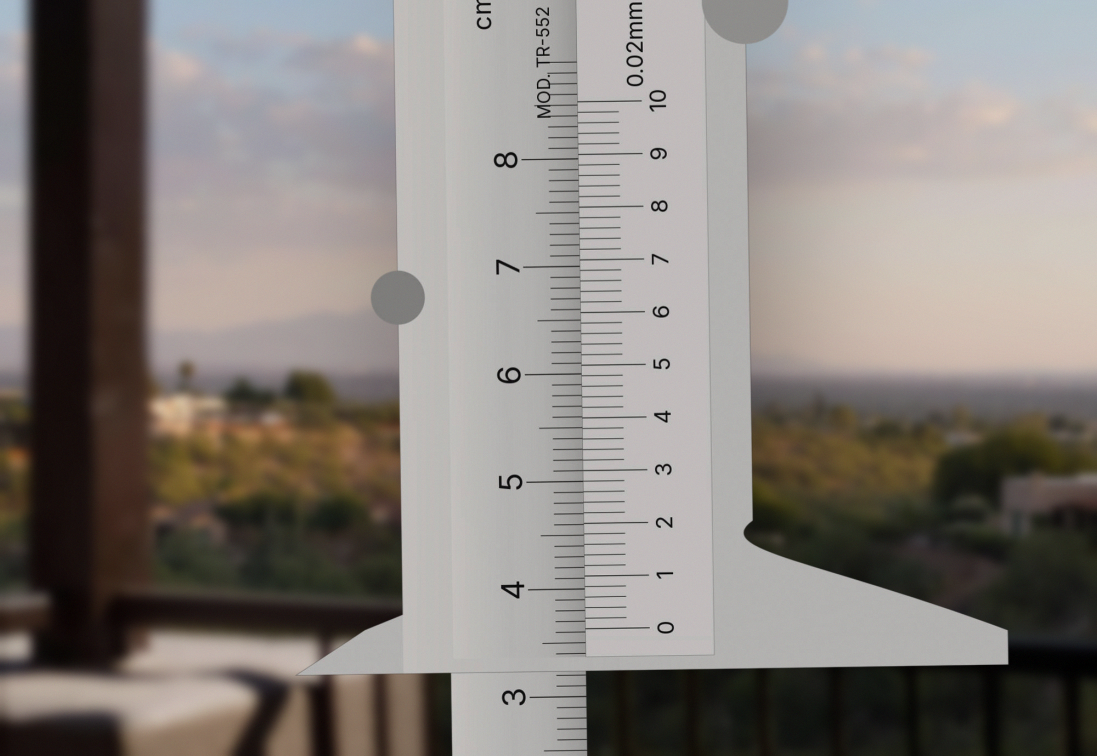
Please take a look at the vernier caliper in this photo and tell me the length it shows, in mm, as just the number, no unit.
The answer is 36.3
